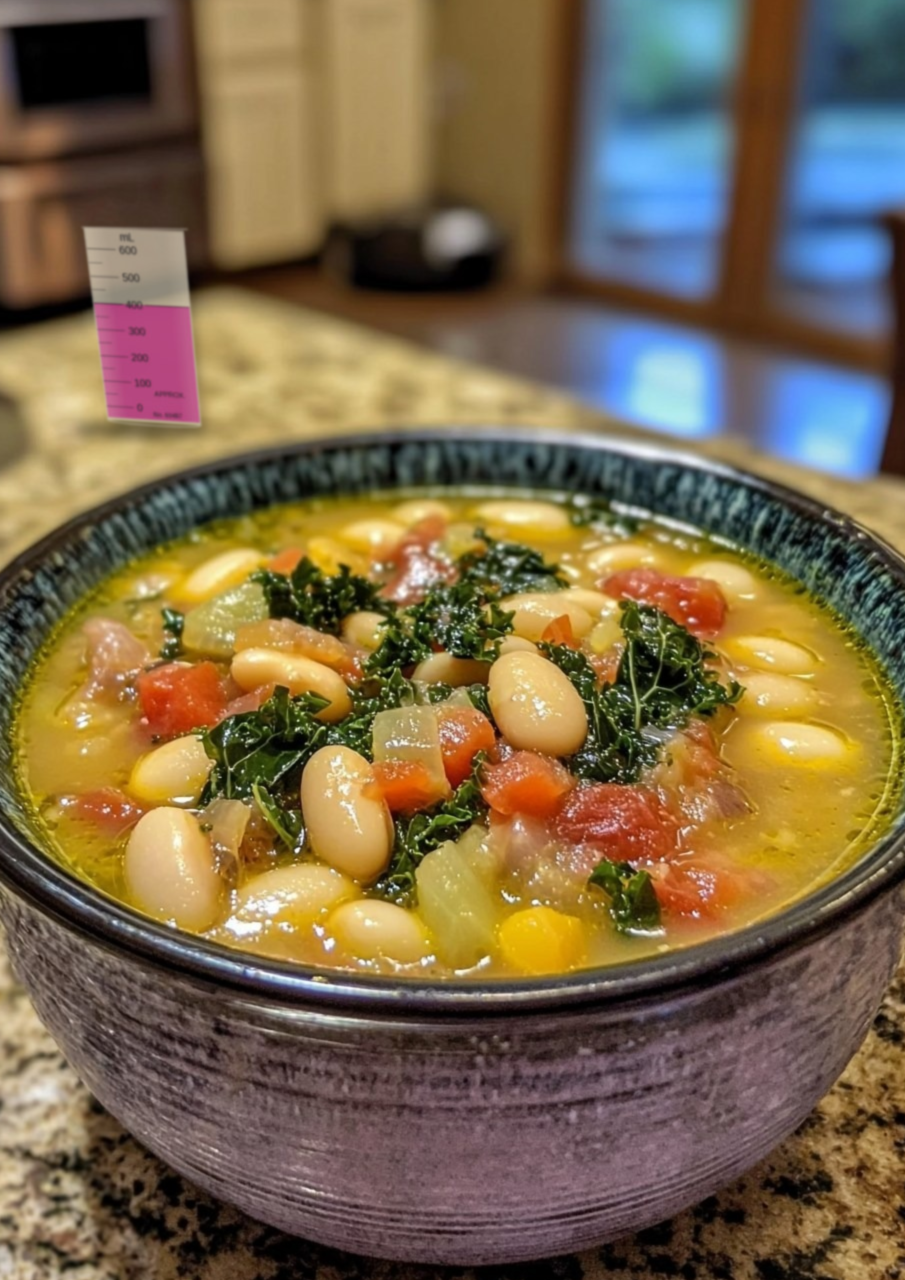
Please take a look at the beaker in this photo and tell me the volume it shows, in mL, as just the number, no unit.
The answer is 400
